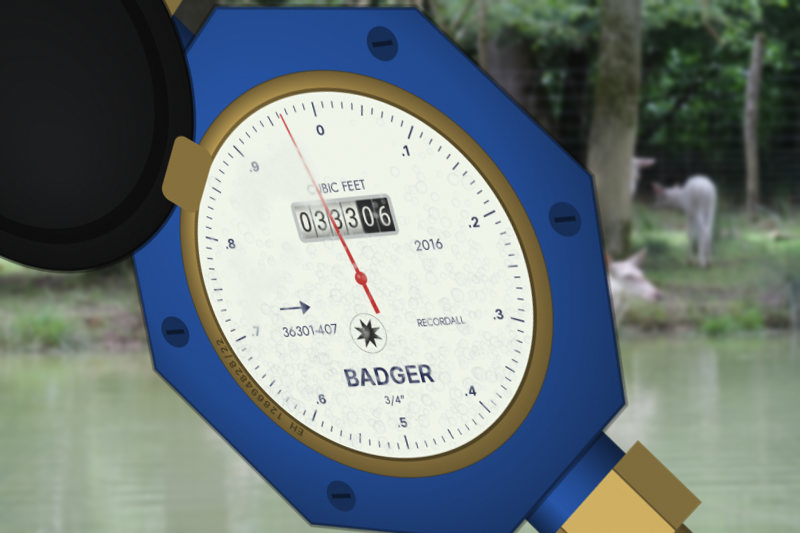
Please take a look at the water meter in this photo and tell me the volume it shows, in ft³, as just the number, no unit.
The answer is 33305.96
